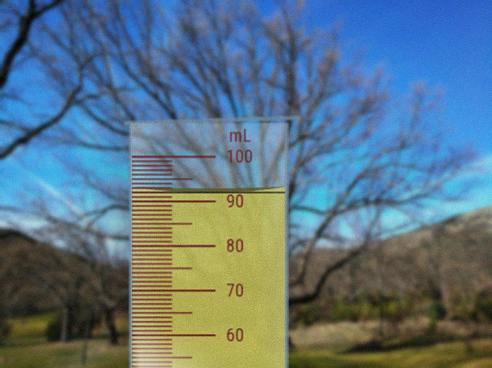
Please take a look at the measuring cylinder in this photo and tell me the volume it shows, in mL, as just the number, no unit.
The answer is 92
